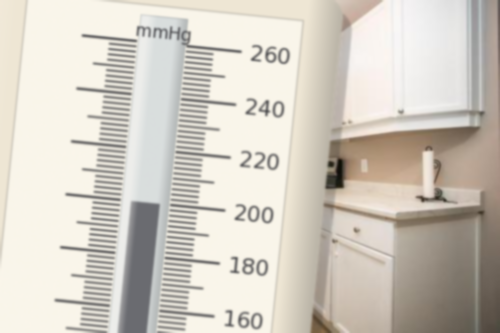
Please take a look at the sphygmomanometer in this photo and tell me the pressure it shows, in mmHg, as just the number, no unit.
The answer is 200
